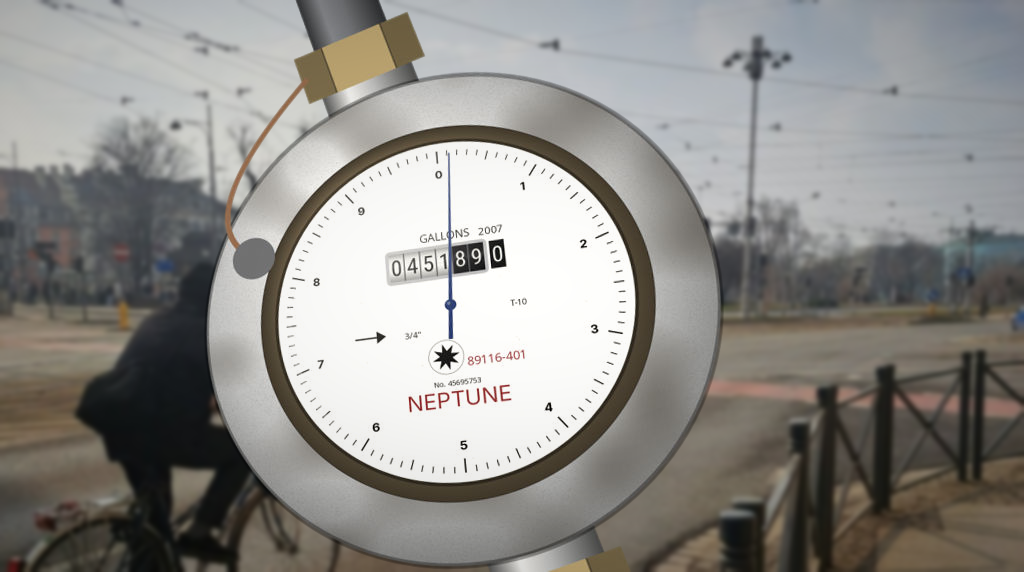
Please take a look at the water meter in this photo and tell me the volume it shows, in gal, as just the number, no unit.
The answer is 451890.1
